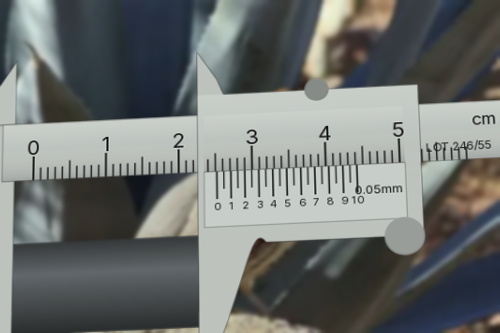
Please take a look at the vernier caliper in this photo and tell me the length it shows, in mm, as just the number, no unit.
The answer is 25.2
